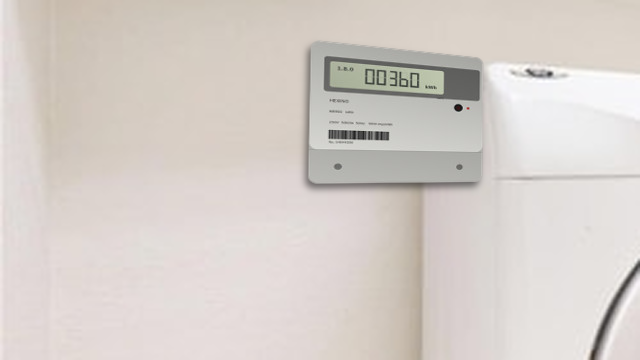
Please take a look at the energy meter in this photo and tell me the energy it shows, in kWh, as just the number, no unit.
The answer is 360
